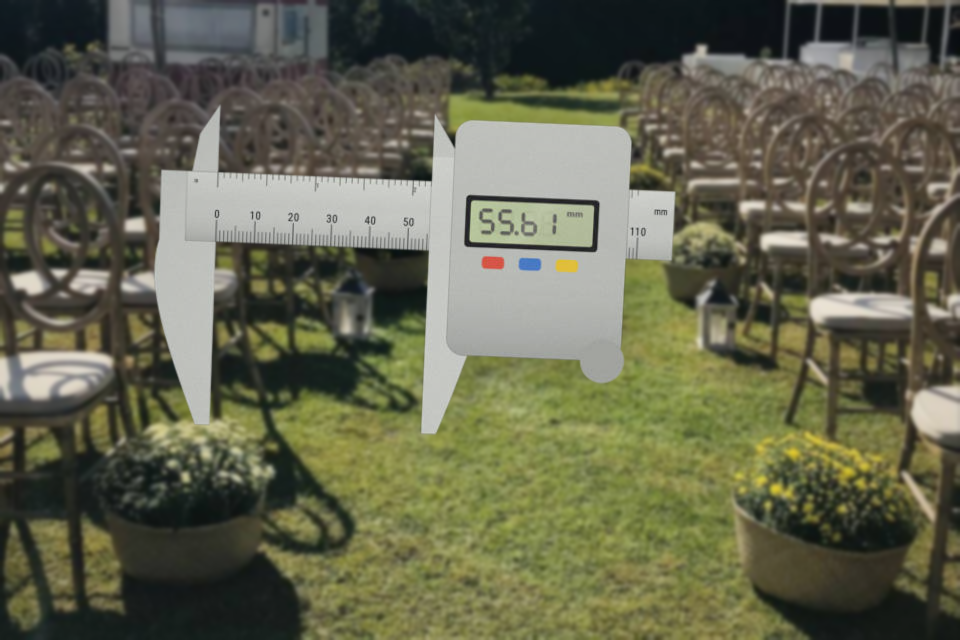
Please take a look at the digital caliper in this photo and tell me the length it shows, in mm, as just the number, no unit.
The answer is 55.61
